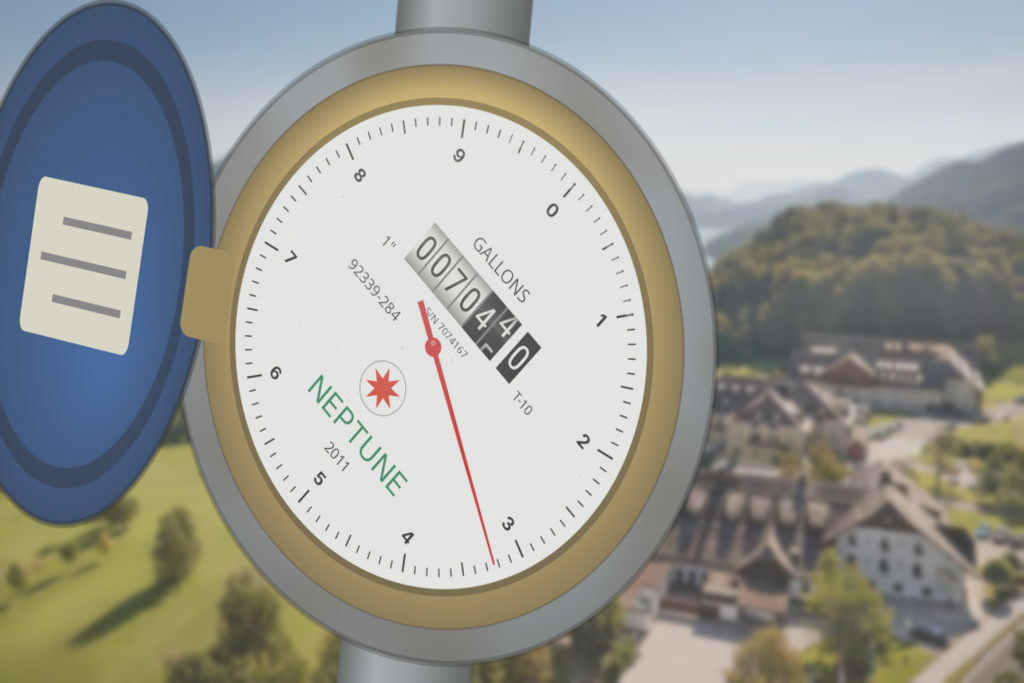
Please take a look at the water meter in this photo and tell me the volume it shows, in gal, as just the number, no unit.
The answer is 70443.2
